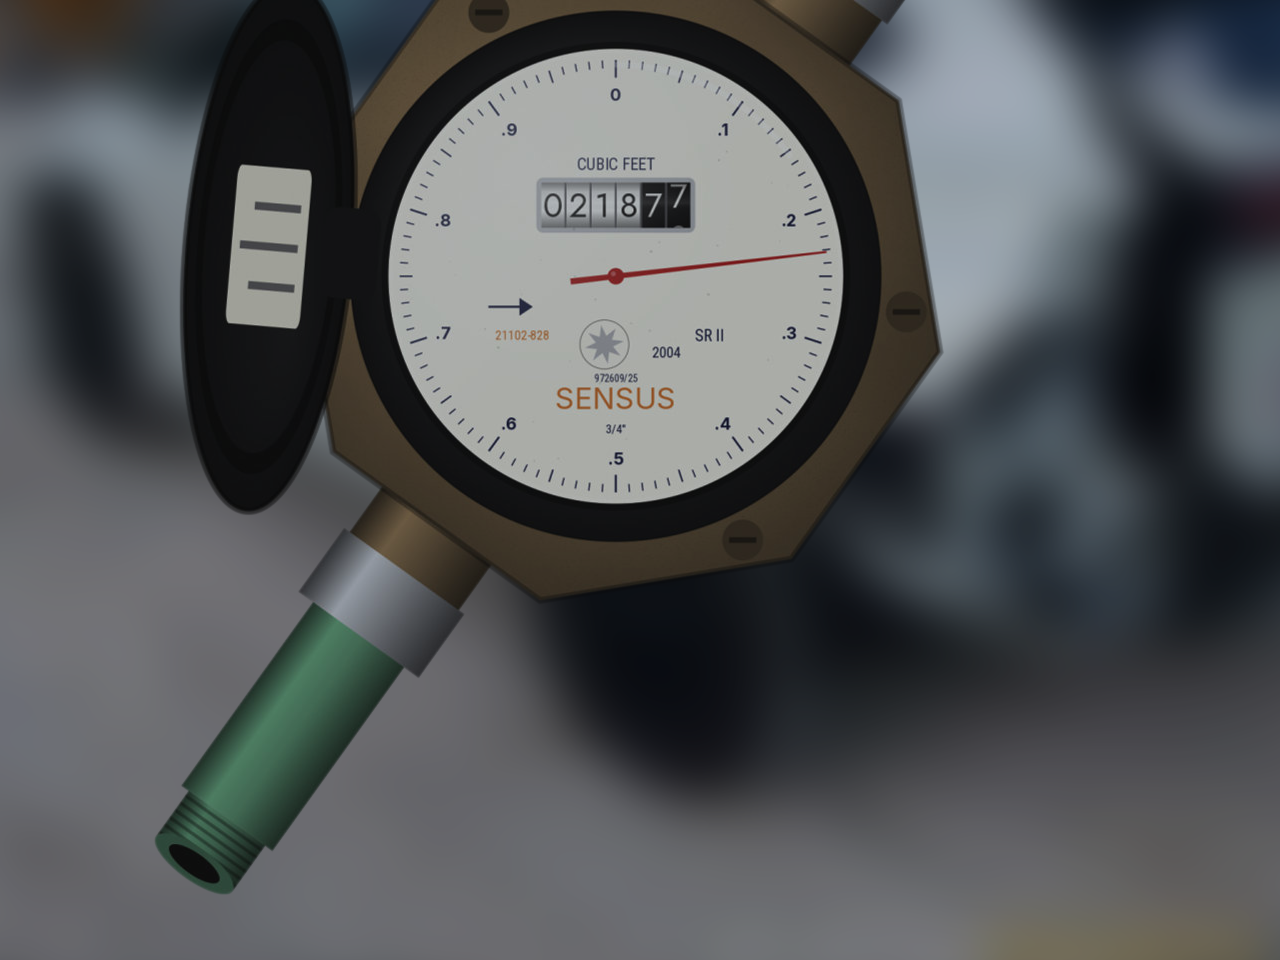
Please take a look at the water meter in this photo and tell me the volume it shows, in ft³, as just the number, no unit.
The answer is 21877.23
